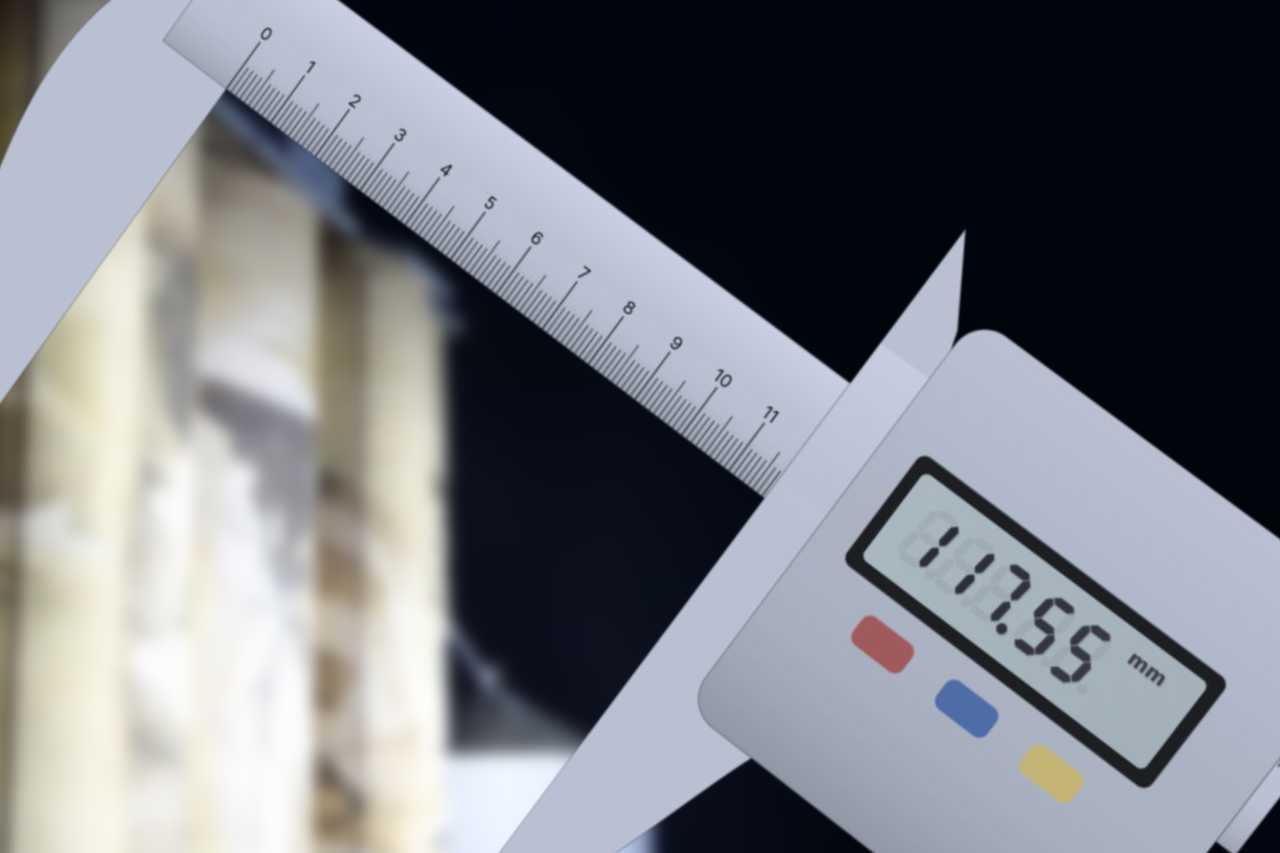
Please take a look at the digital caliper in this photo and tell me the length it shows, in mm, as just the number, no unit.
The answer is 117.55
